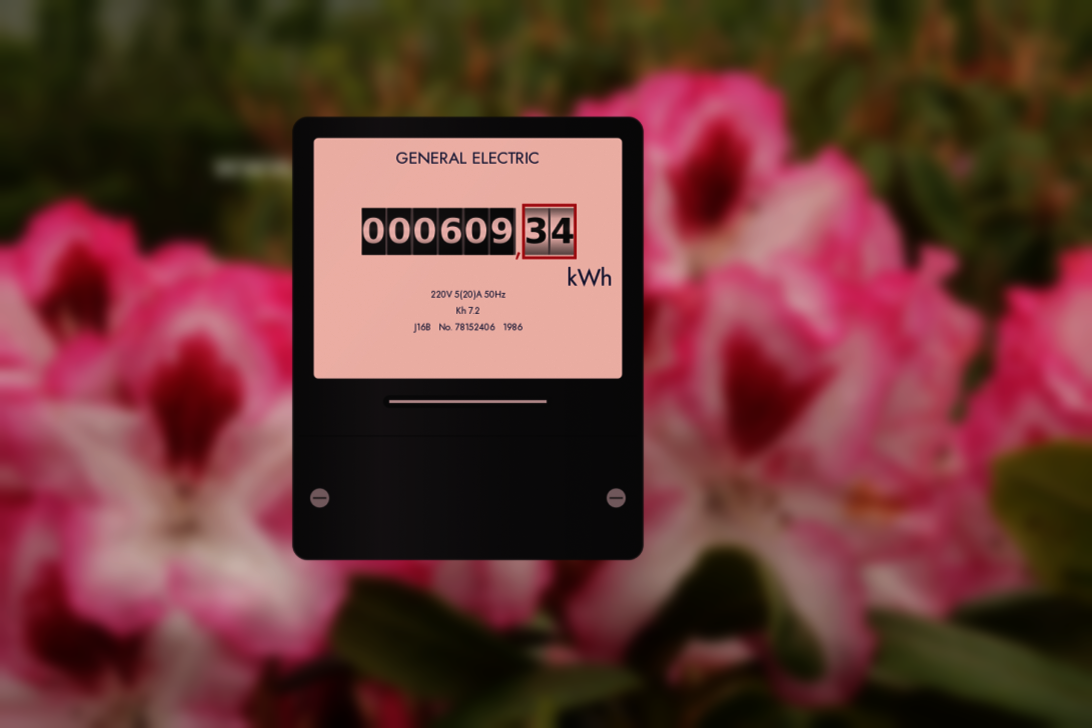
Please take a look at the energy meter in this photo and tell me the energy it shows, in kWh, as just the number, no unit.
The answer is 609.34
